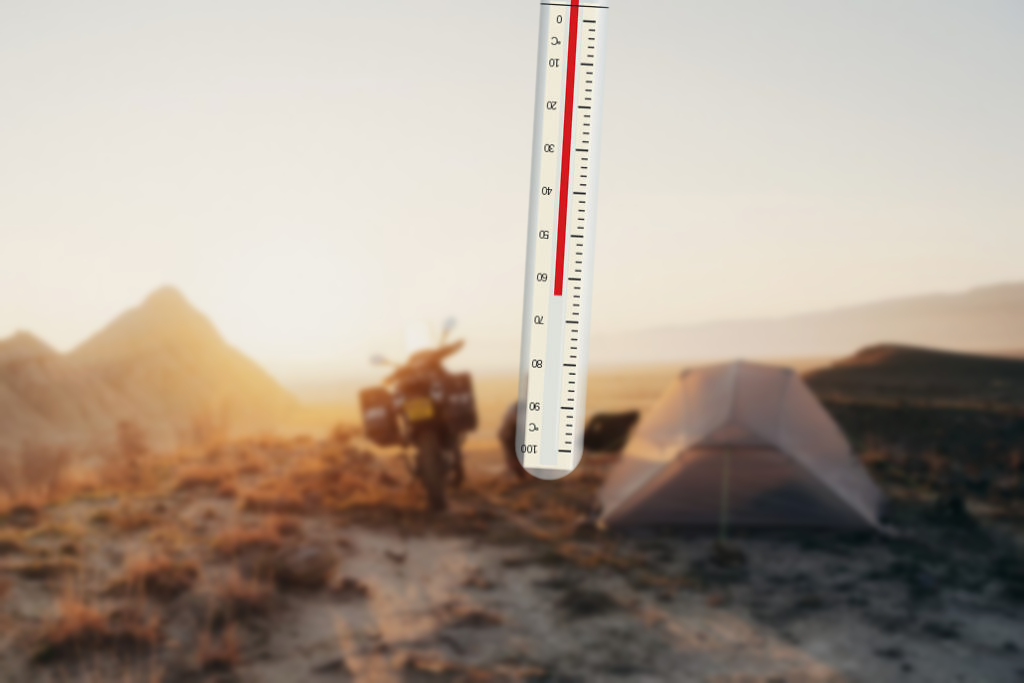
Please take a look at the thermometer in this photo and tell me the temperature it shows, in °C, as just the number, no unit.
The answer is 64
